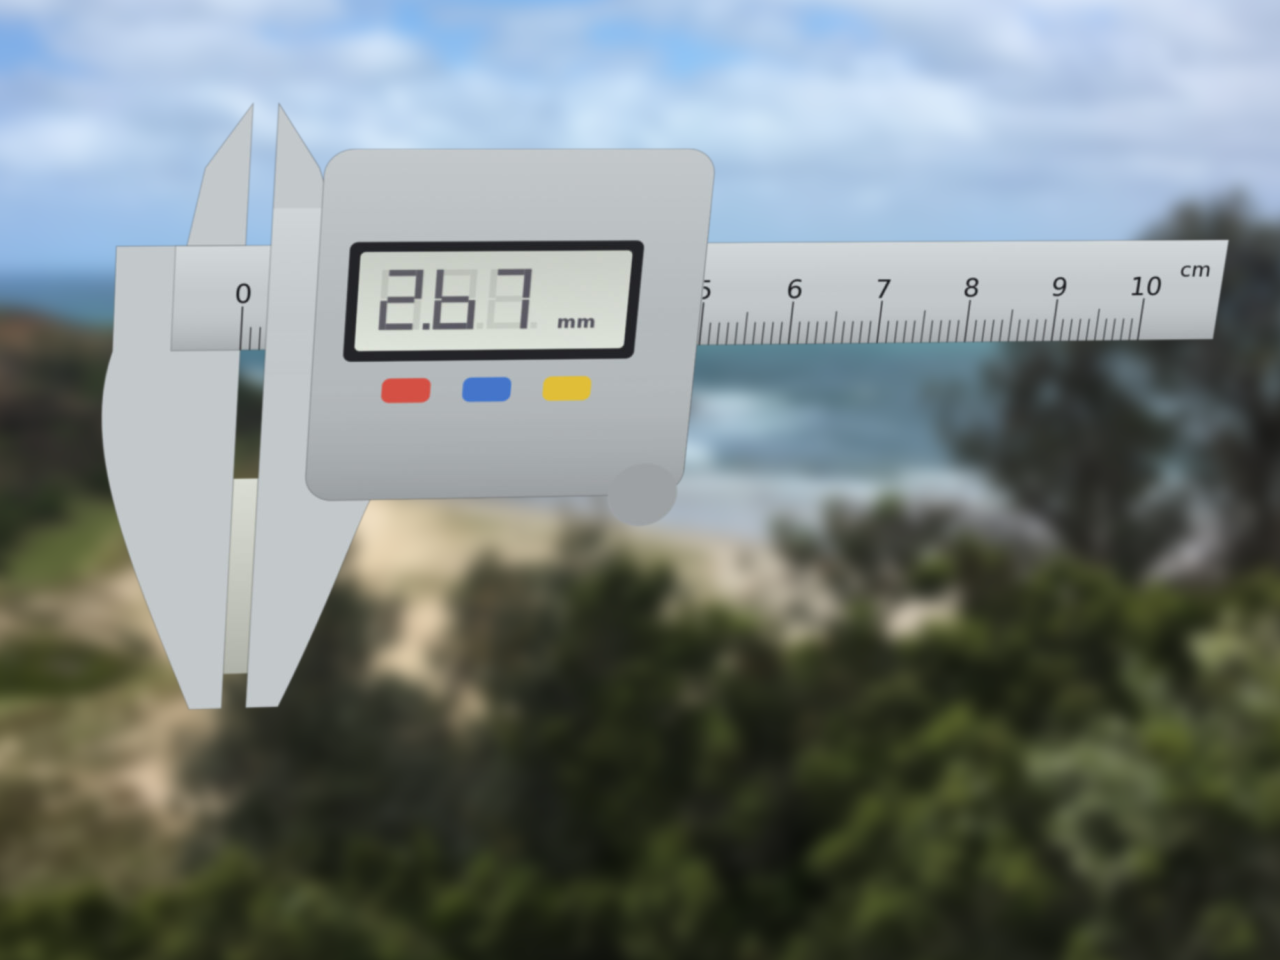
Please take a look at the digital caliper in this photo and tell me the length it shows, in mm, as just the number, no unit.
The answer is 2.67
